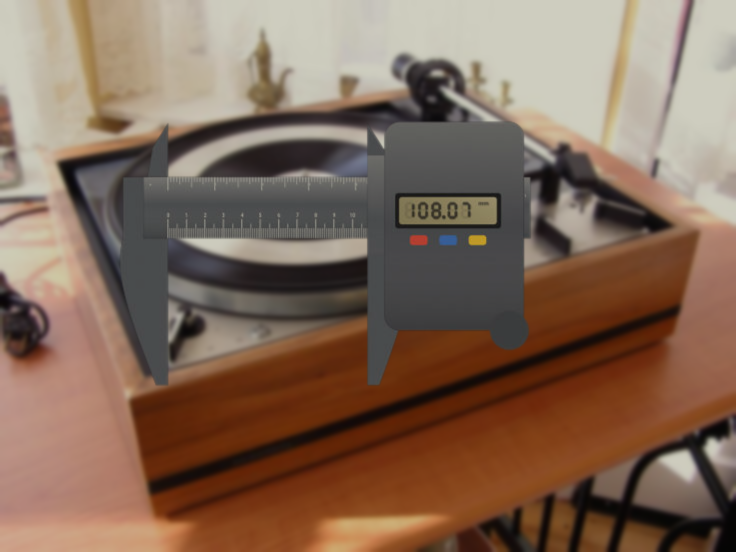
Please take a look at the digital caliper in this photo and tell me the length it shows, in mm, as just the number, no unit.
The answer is 108.07
